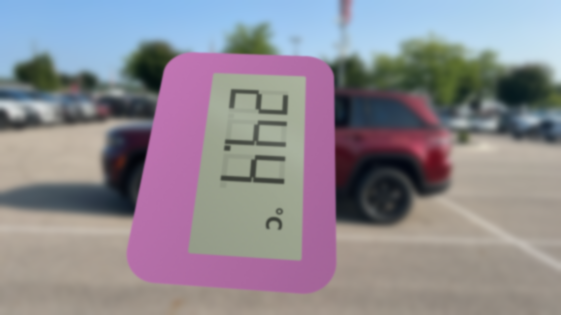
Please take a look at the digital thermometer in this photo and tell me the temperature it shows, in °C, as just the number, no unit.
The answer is 24.4
